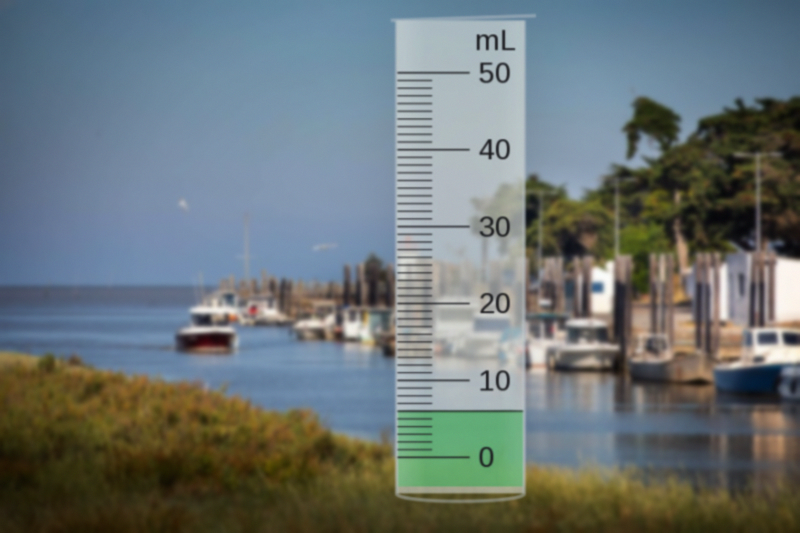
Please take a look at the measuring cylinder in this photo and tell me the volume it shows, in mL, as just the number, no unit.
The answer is 6
